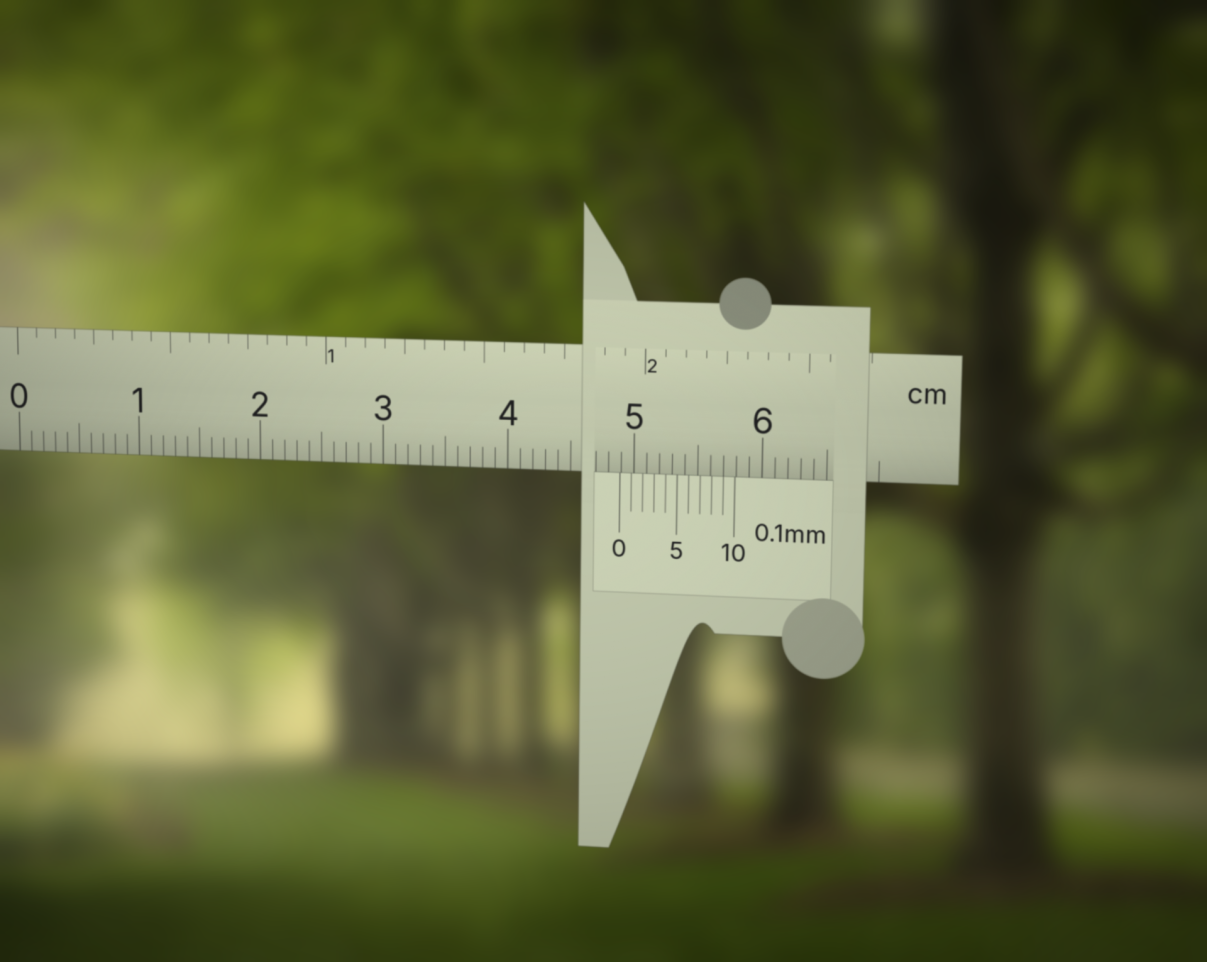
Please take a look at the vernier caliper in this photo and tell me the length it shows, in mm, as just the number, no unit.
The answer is 48.9
